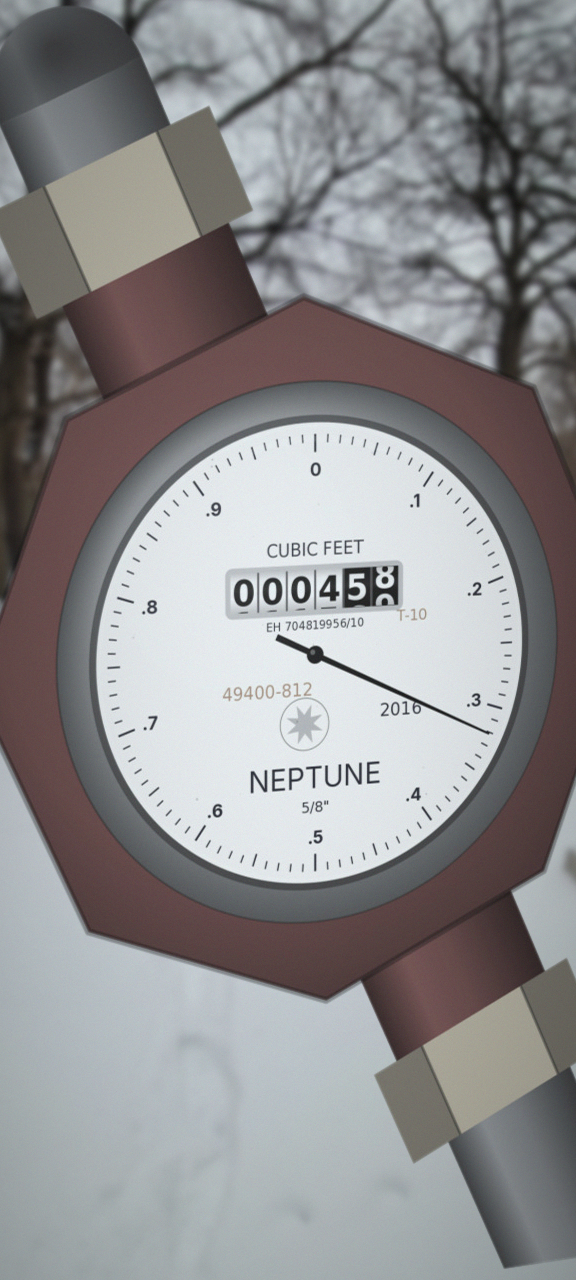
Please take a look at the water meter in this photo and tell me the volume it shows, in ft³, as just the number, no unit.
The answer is 458.32
